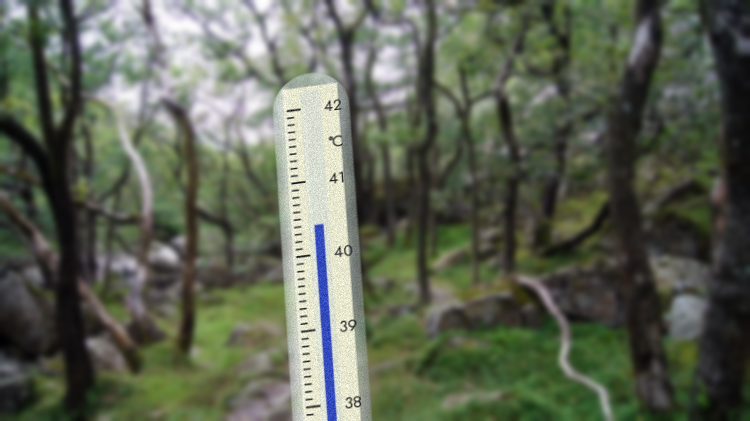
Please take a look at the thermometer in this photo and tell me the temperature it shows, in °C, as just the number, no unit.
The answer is 40.4
